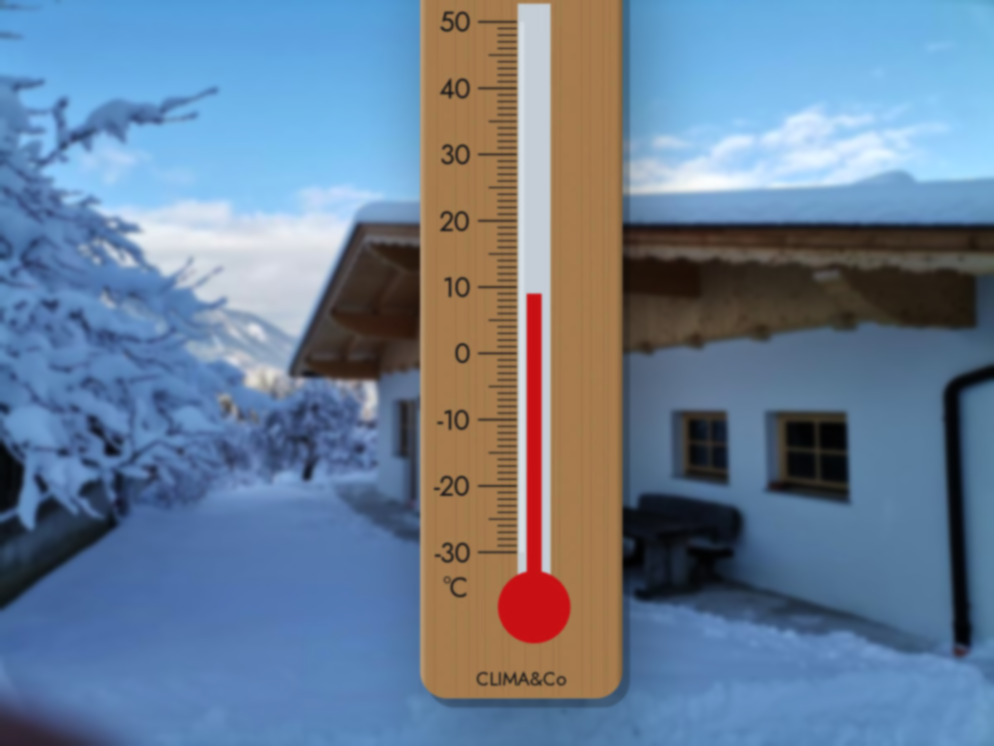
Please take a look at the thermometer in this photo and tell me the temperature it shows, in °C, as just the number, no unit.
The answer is 9
